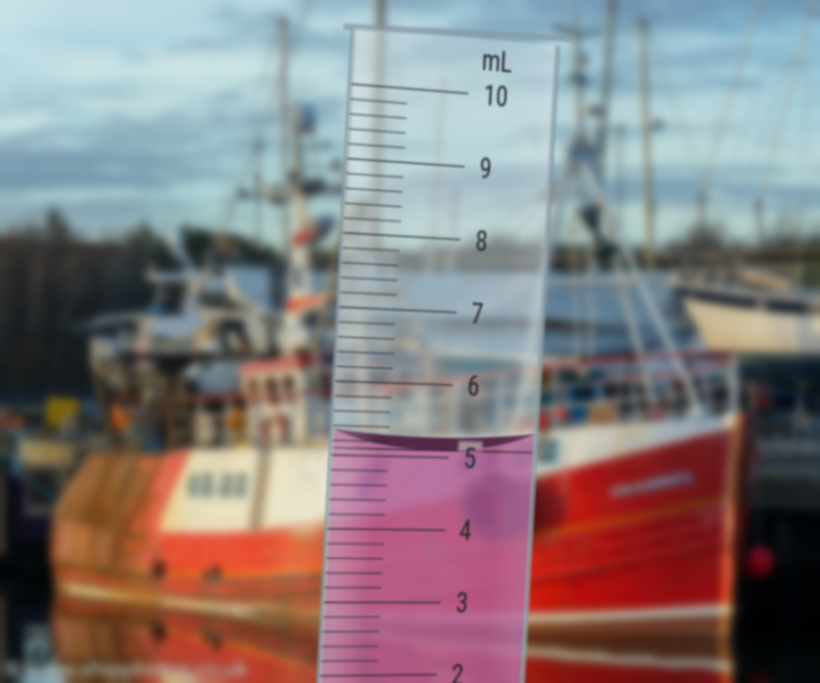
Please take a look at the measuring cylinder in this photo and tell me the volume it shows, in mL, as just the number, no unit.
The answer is 5.1
